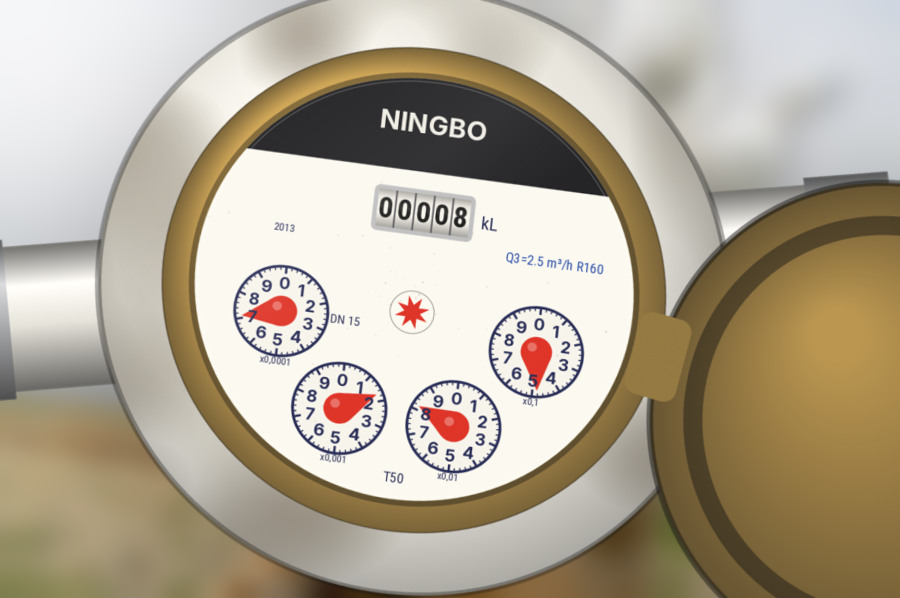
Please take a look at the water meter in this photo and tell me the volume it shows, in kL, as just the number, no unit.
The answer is 8.4817
